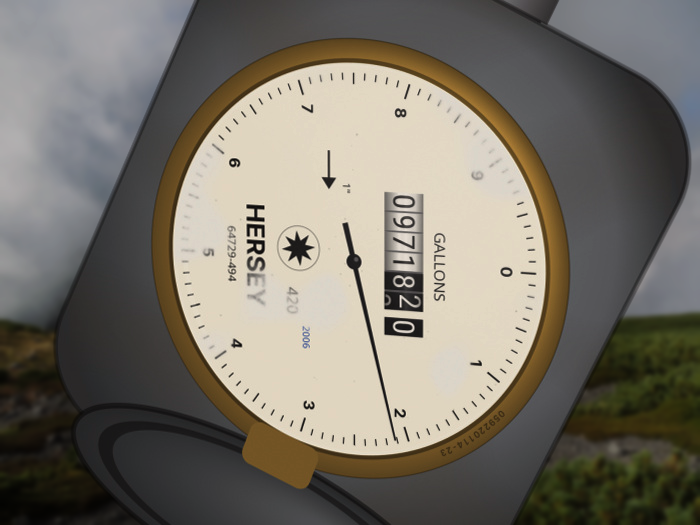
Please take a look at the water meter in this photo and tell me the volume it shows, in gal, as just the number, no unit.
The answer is 971822.1
